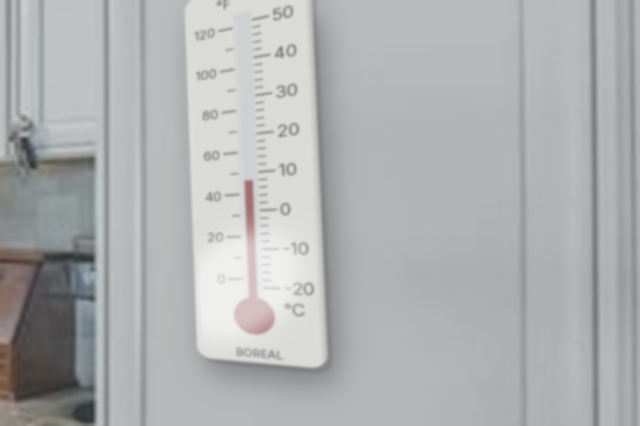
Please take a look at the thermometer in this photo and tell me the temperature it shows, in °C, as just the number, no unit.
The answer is 8
